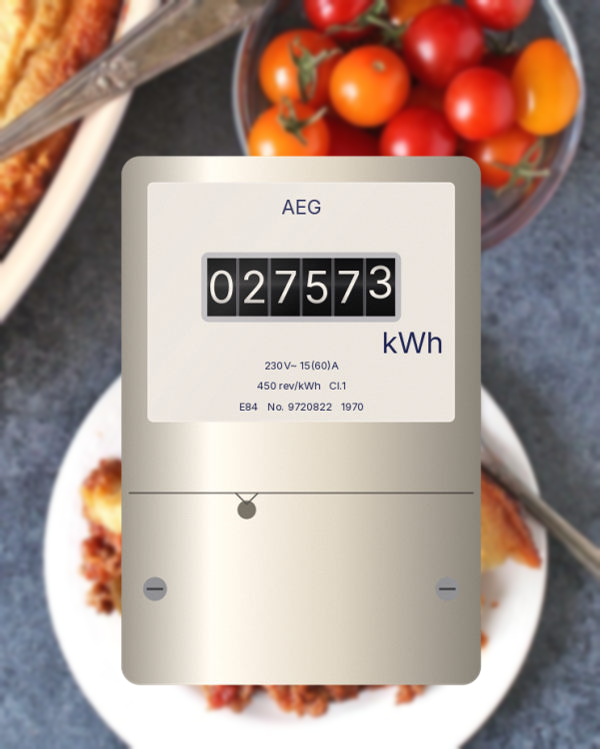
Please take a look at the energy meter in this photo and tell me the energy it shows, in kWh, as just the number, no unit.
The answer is 27573
